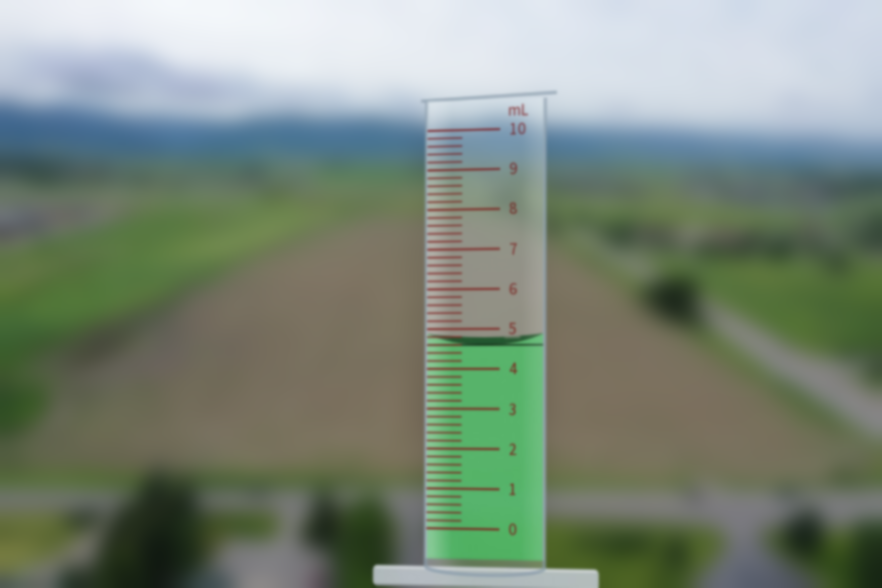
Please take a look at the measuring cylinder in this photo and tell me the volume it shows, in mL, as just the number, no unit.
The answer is 4.6
